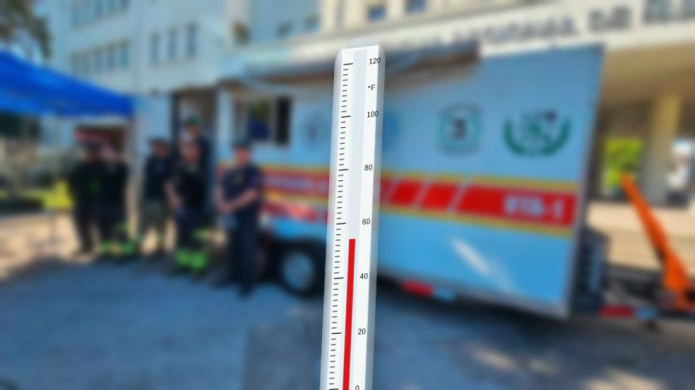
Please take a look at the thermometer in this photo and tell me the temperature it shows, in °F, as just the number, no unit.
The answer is 54
